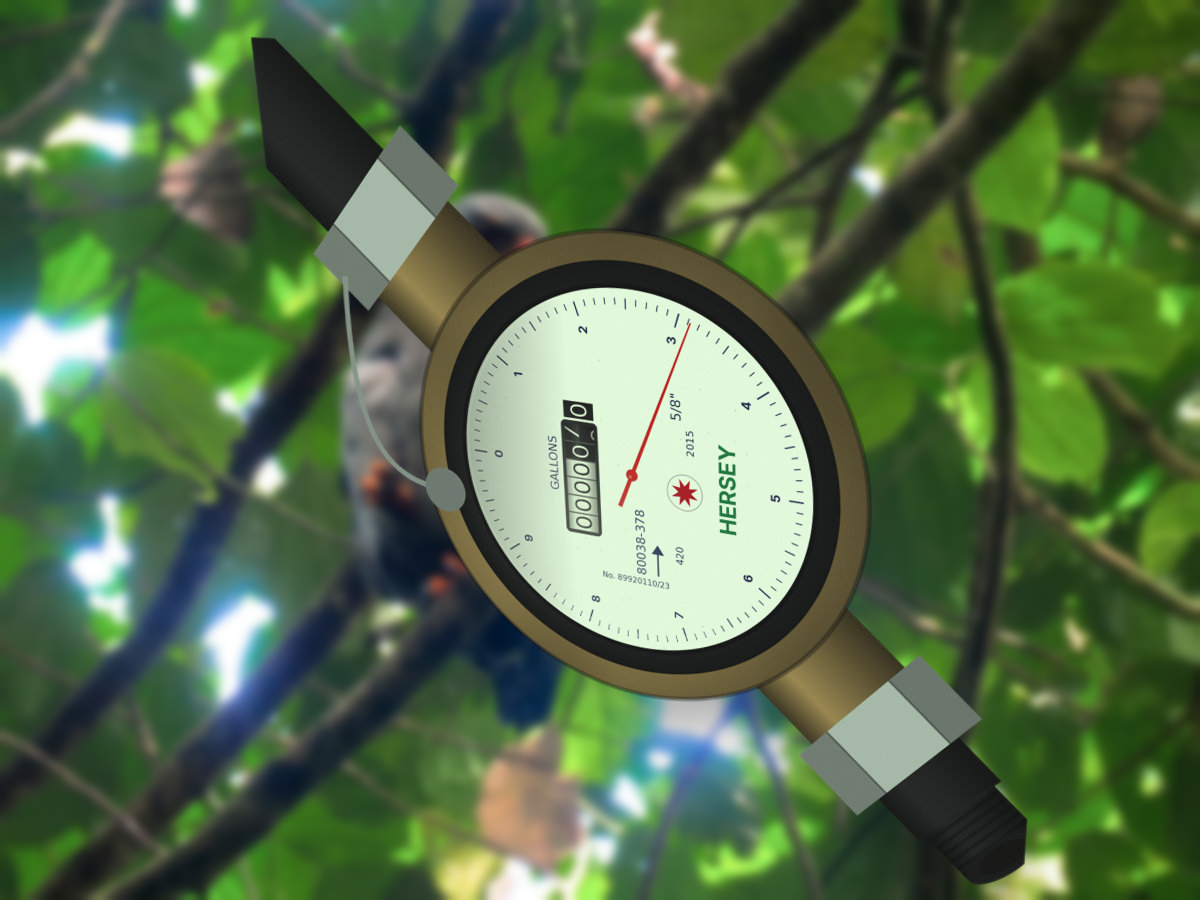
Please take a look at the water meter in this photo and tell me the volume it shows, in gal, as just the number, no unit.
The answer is 73.1
